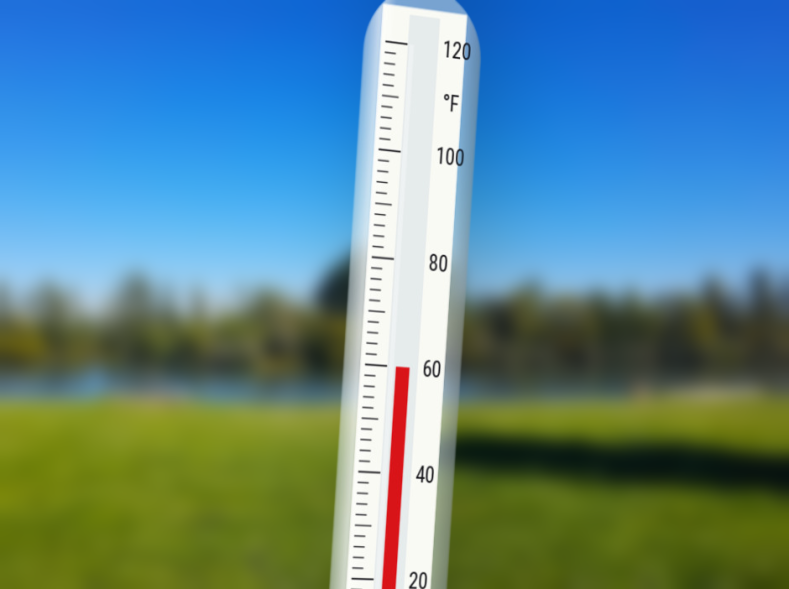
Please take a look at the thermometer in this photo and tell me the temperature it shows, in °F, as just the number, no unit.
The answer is 60
